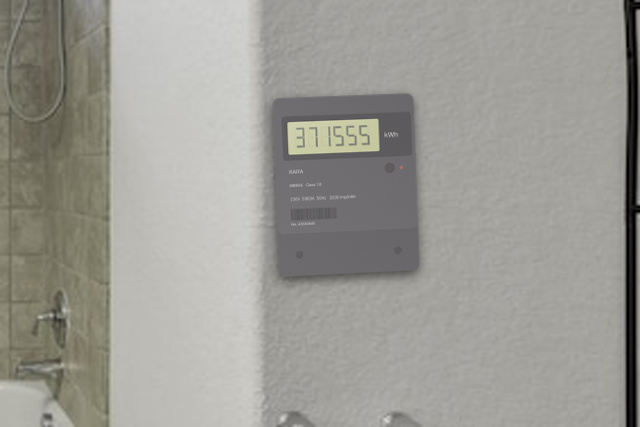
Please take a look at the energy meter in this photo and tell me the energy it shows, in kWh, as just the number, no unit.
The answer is 371555
